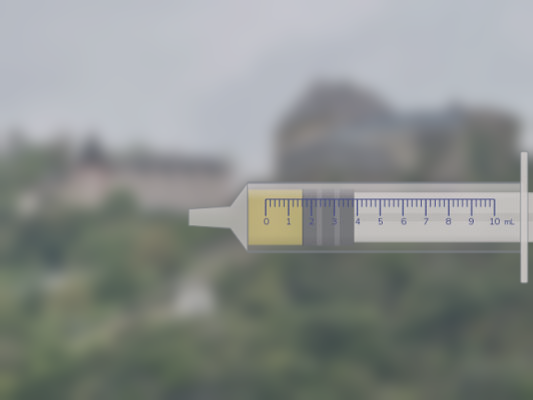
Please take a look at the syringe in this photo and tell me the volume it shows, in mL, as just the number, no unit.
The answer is 1.6
